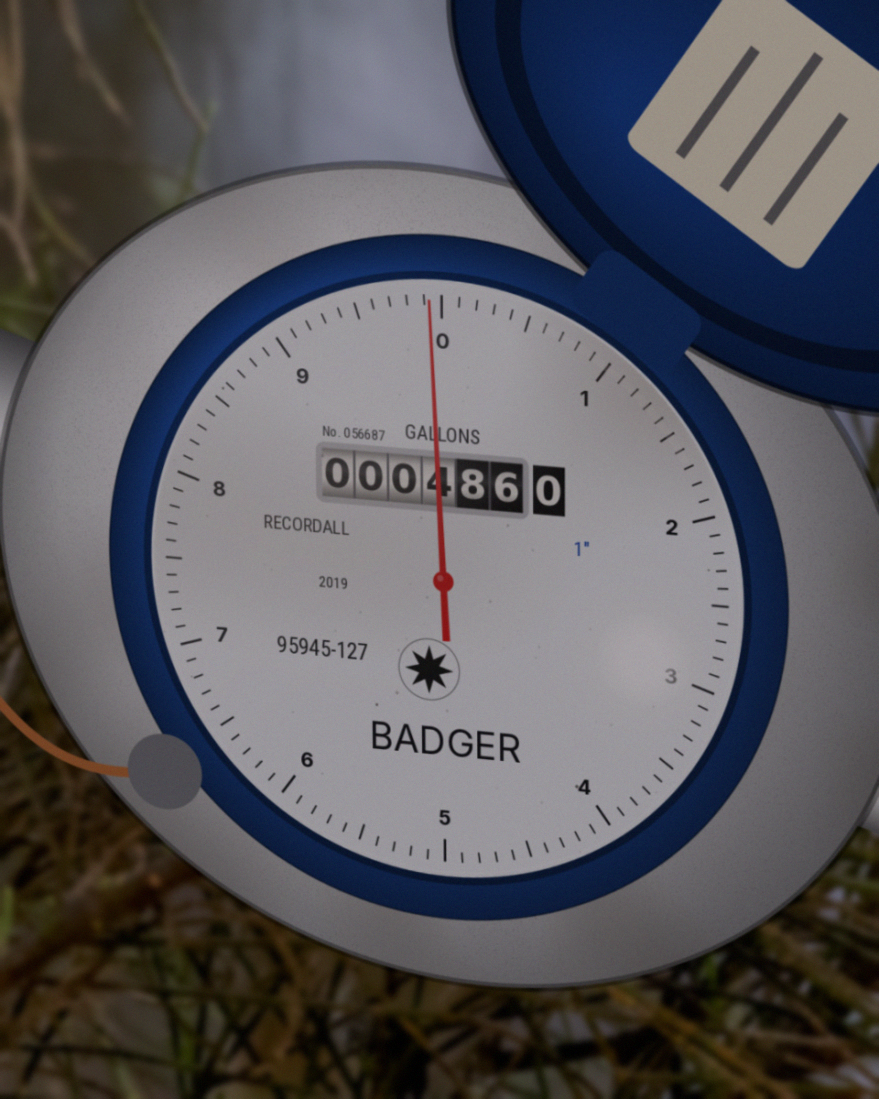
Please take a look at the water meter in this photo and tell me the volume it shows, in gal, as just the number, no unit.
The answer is 4859.9
